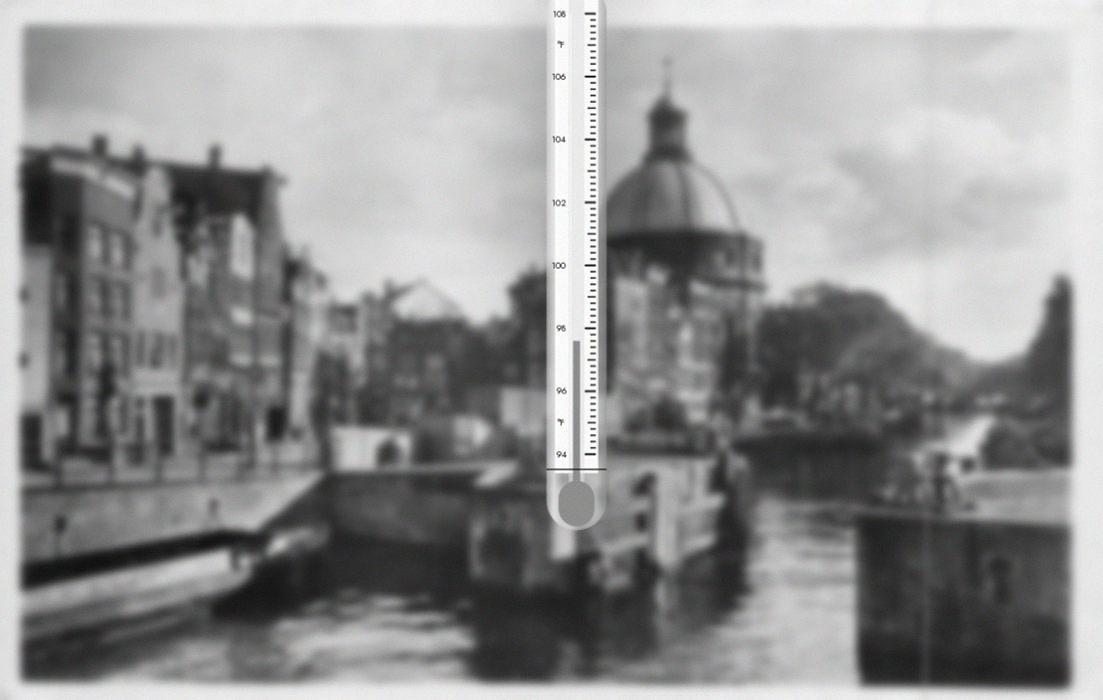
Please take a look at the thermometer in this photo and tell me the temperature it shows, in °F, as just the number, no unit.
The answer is 97.6
